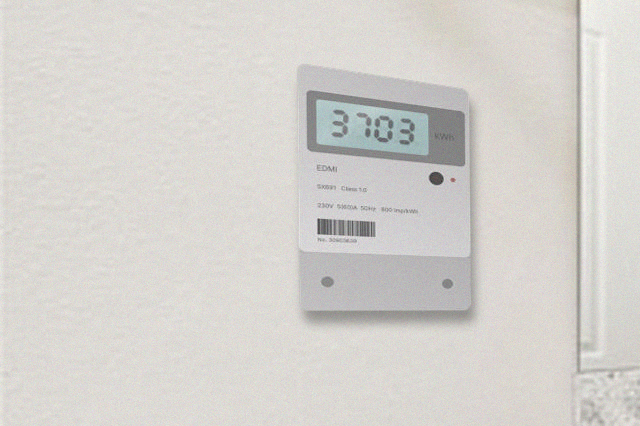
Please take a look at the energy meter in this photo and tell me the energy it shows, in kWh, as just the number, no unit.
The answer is 3703
